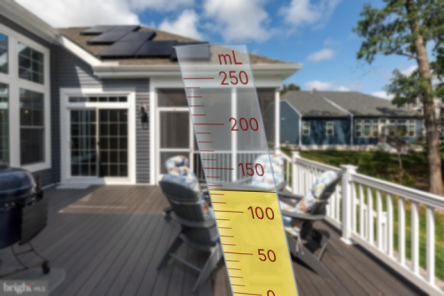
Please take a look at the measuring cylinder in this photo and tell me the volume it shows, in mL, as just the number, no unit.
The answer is 125
